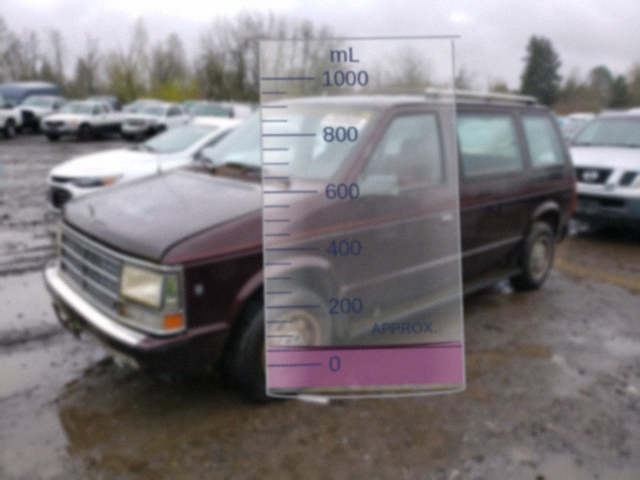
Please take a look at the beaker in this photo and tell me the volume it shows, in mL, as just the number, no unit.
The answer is 50
